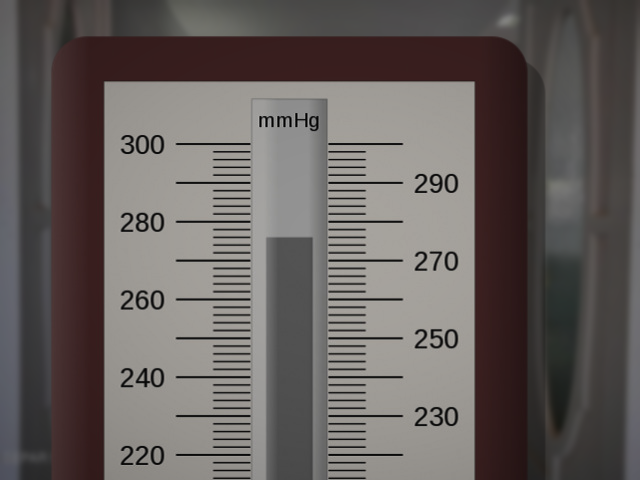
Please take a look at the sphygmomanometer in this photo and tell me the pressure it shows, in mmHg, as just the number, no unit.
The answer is 276
